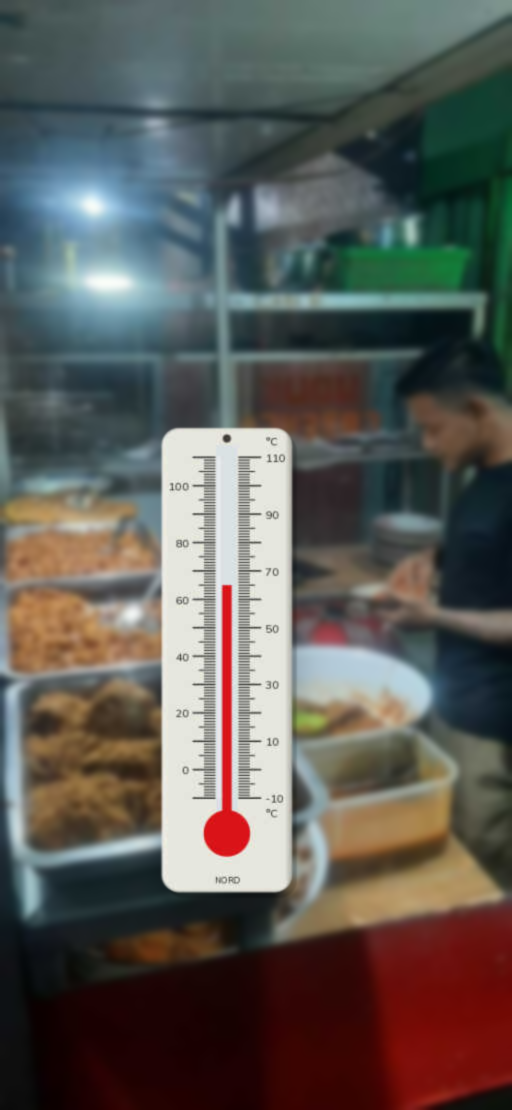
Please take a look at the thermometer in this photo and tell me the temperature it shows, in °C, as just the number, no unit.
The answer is 65
